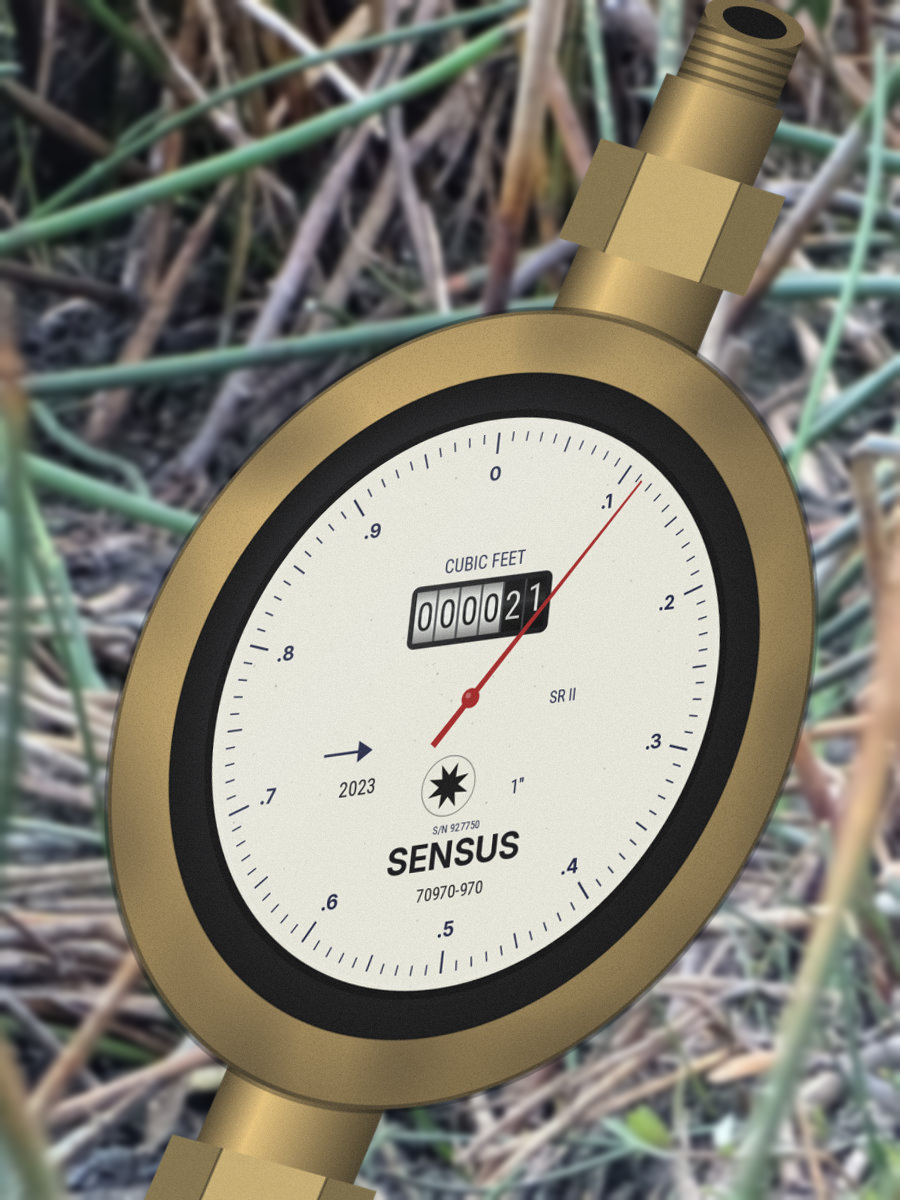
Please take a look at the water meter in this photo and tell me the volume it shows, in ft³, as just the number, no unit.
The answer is 21.11
